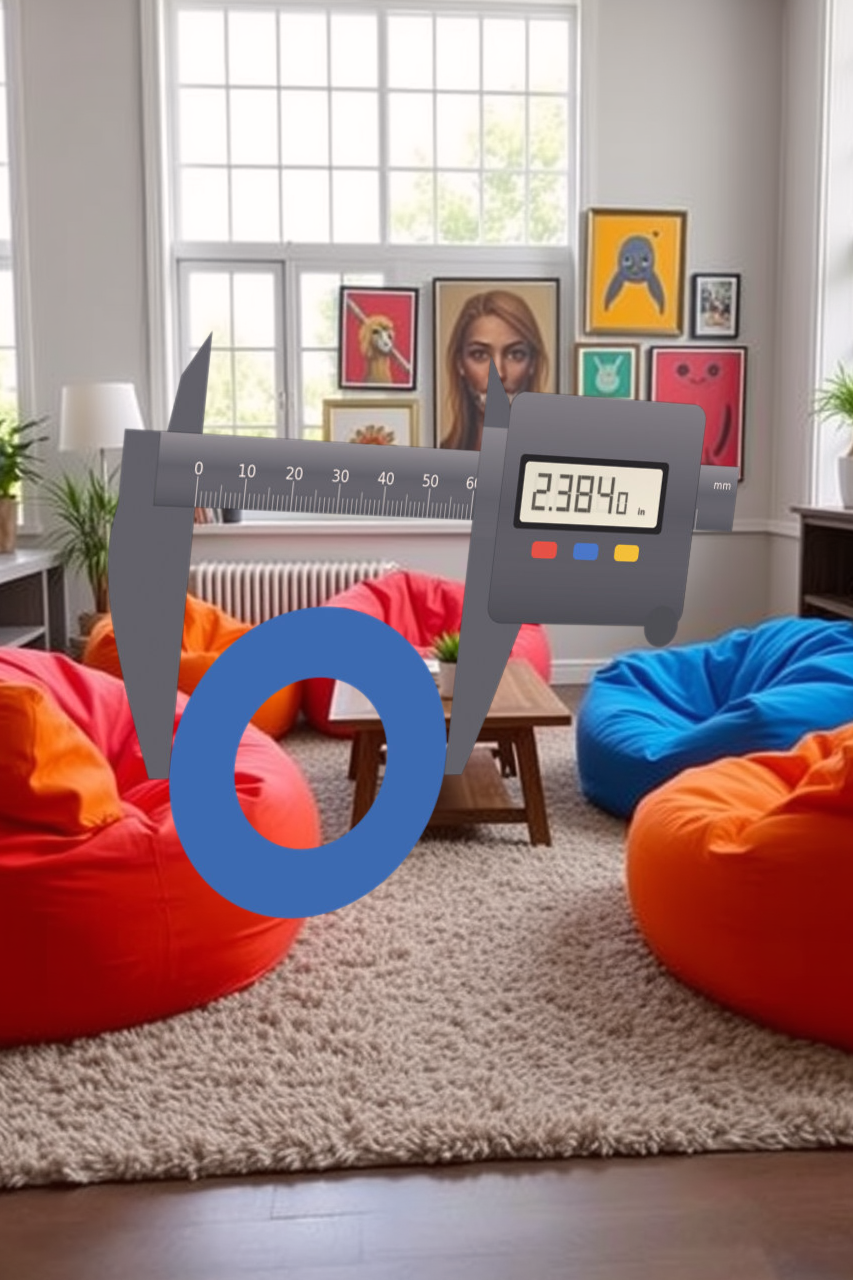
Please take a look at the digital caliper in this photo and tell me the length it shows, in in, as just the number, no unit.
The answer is 2.3840
